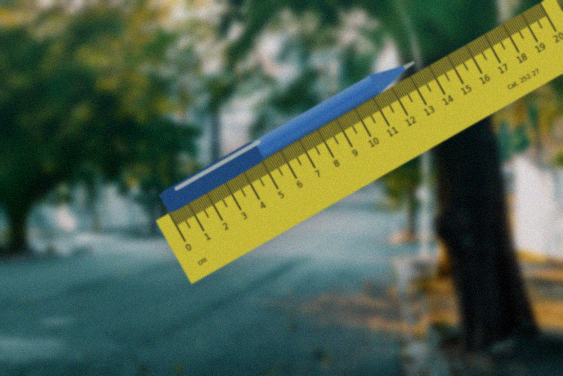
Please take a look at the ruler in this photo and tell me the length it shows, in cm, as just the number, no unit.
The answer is 13.5
